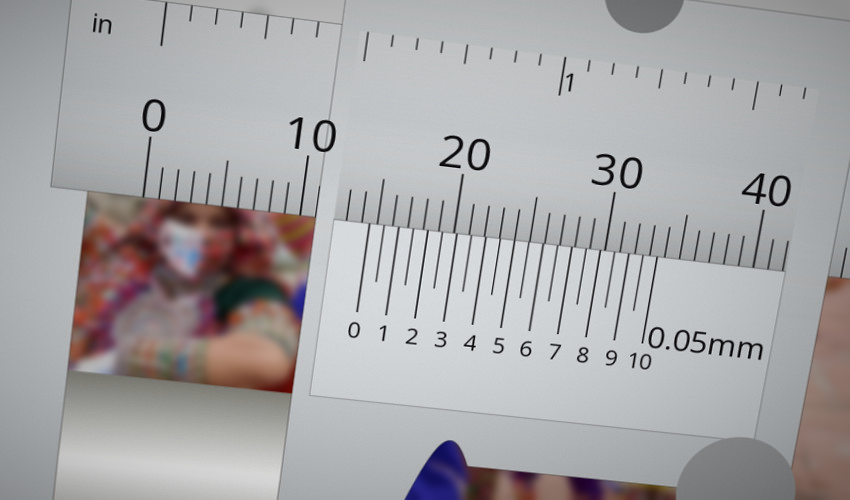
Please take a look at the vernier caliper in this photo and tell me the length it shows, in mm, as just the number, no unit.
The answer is 14.5
